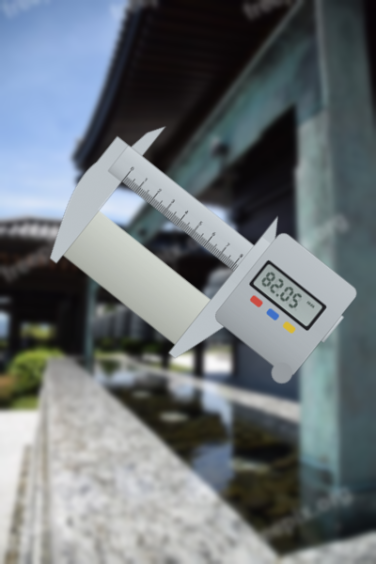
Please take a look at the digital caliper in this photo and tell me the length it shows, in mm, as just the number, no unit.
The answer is 82.05
